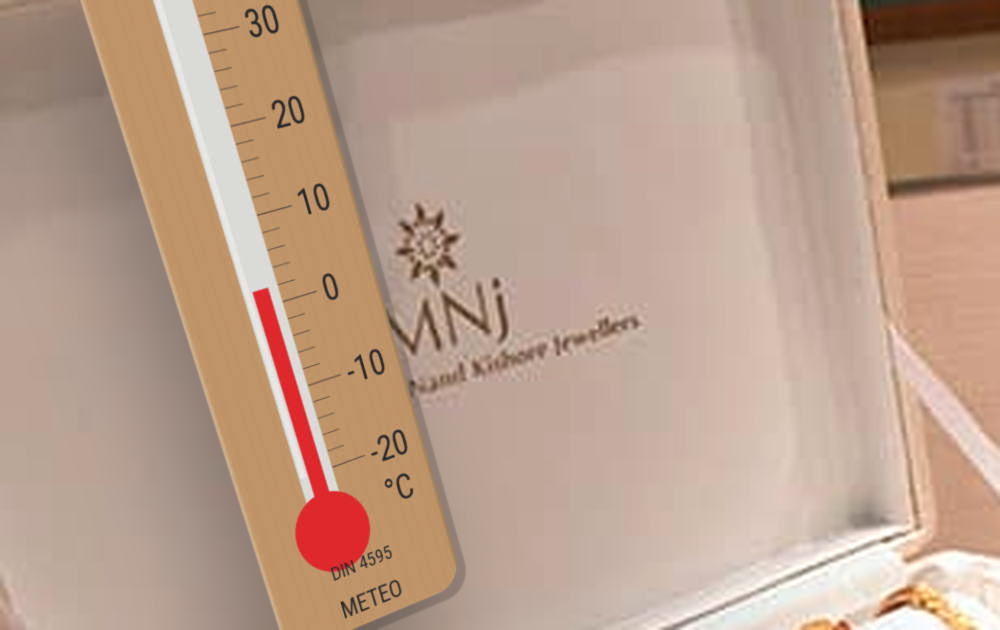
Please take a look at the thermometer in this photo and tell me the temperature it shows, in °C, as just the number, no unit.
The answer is 2
